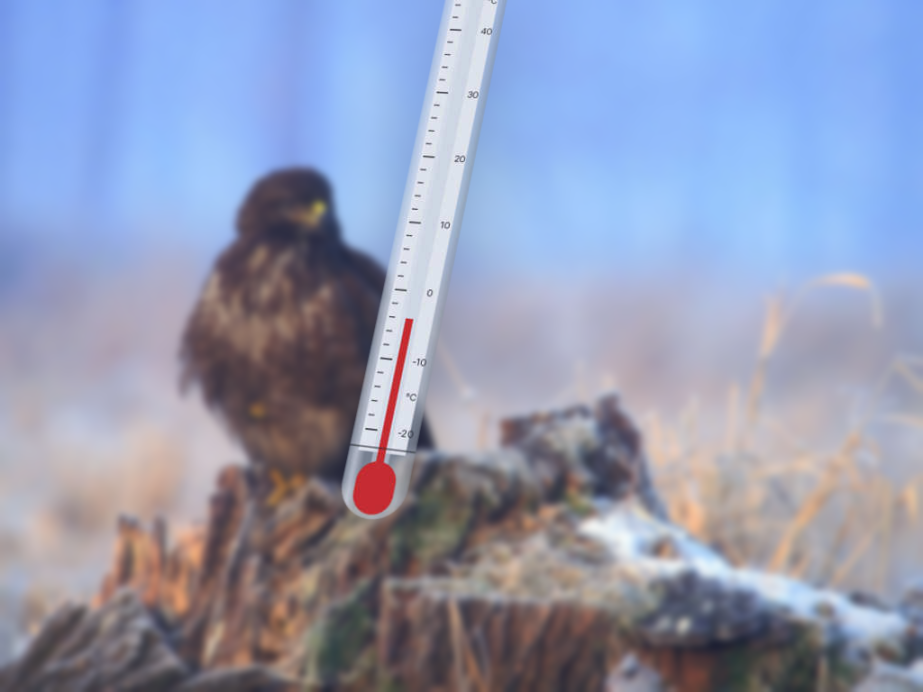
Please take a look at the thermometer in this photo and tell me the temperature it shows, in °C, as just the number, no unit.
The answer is -4
